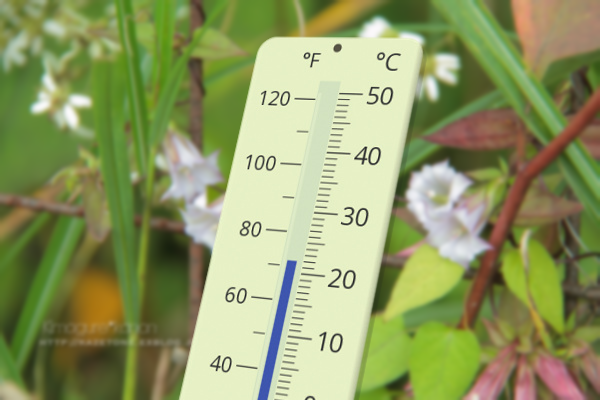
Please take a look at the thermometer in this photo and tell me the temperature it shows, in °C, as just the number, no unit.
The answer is 22
